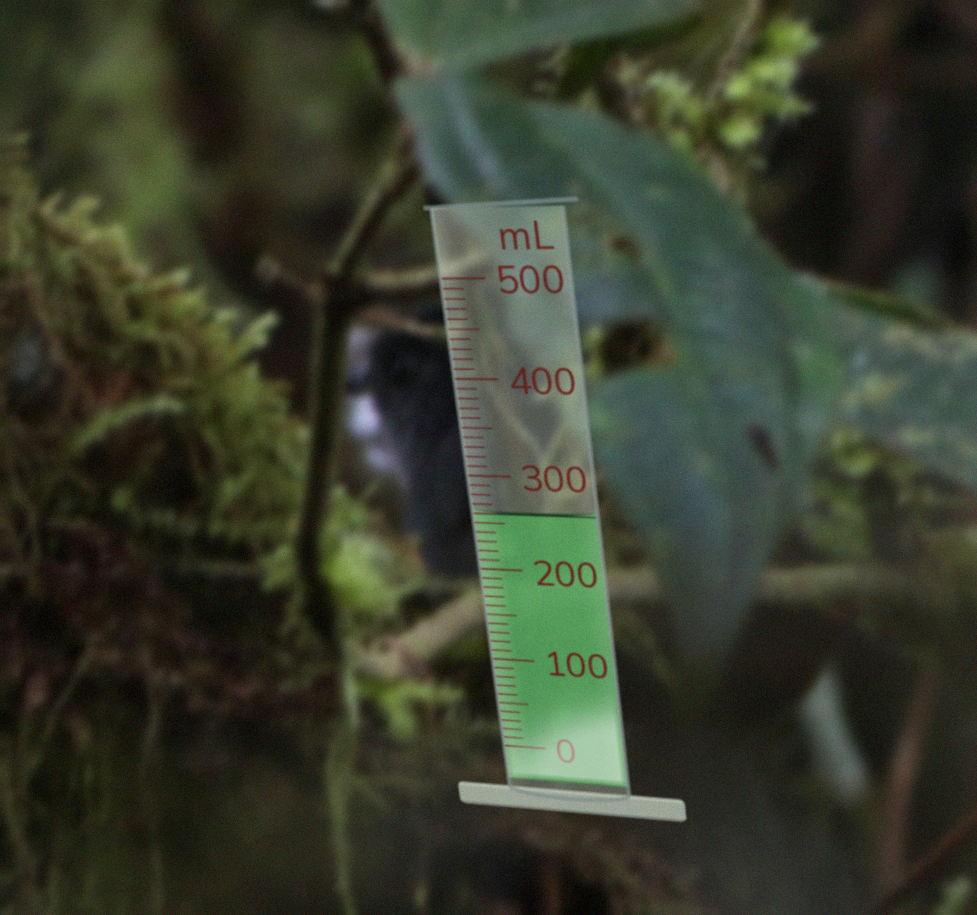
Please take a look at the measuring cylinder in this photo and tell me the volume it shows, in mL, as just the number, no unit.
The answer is 260
